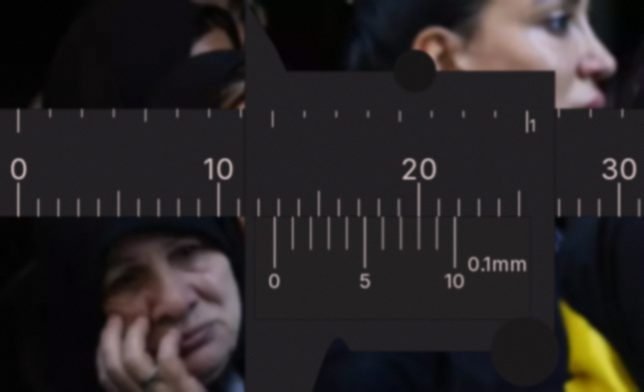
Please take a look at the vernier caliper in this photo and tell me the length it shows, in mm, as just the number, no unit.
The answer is 12.8
